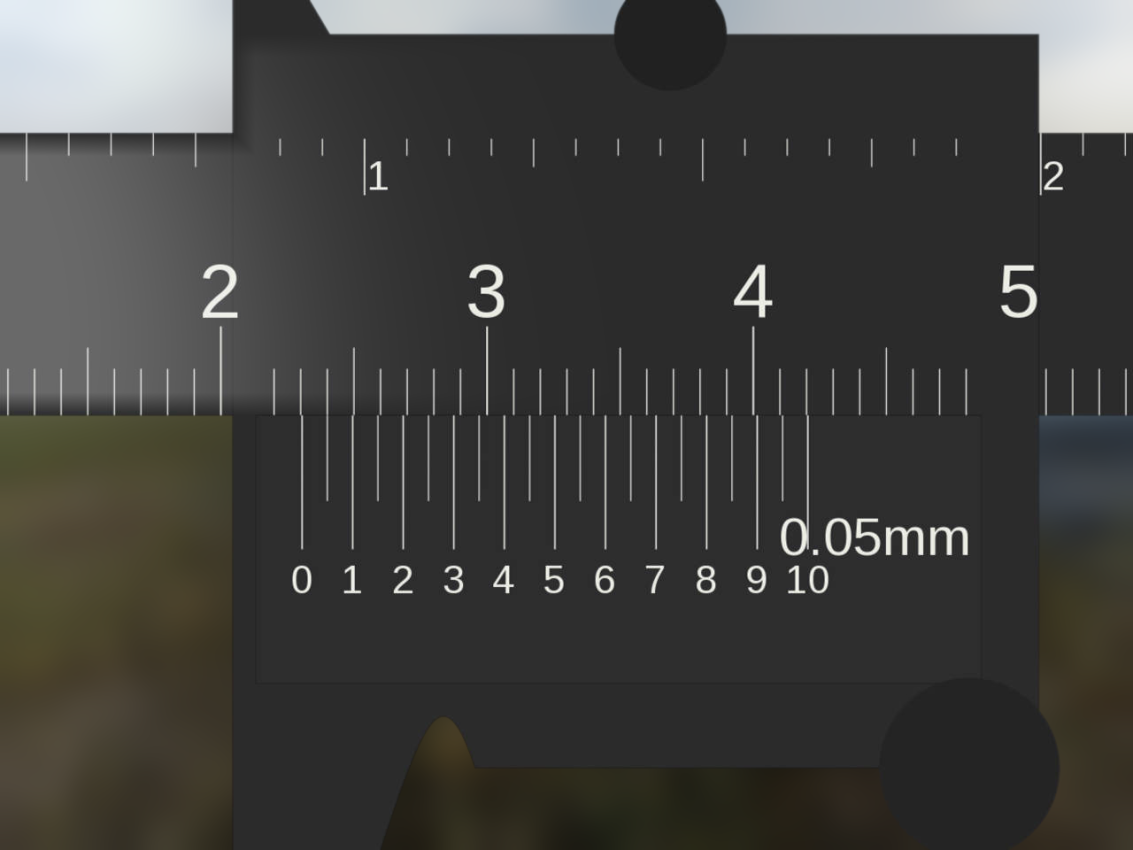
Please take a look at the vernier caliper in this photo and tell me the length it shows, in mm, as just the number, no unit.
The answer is 23.05
